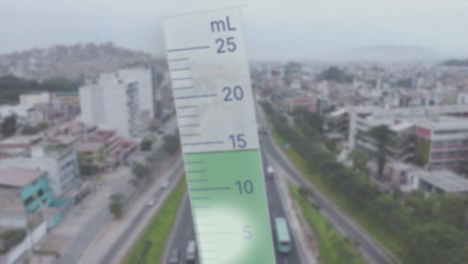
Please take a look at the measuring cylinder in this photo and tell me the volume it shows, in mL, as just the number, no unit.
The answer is 14
